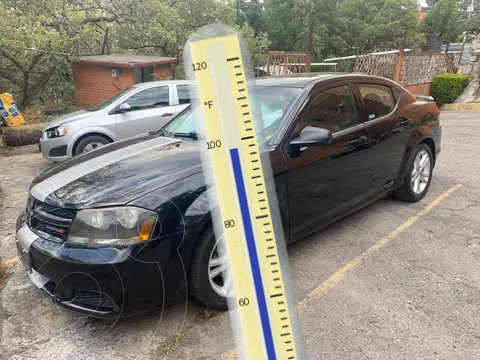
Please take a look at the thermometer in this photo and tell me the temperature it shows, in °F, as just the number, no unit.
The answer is 98
